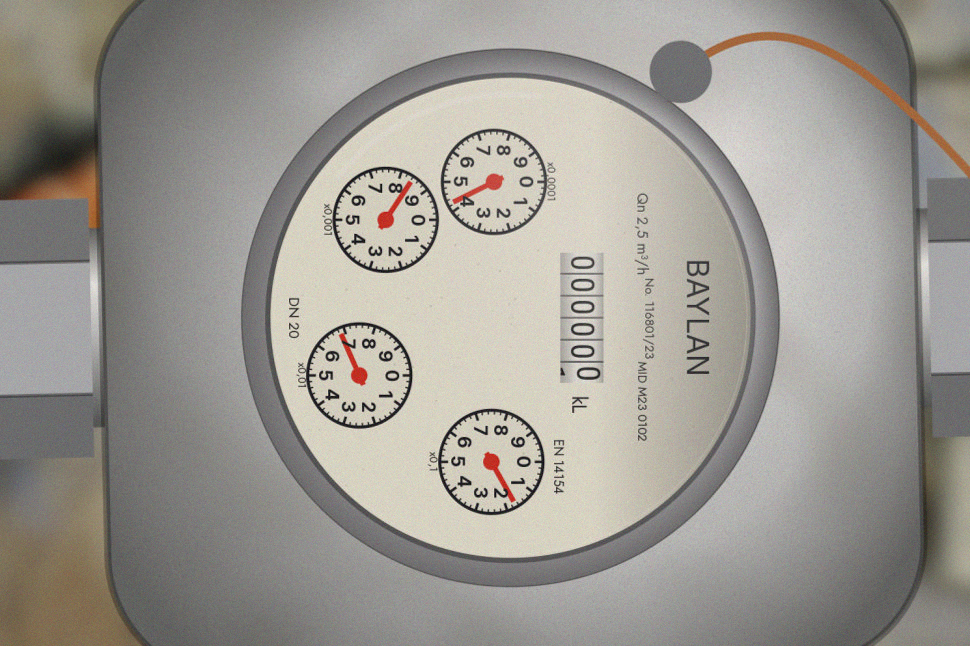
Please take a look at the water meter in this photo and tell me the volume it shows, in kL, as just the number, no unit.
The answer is 0.1684
